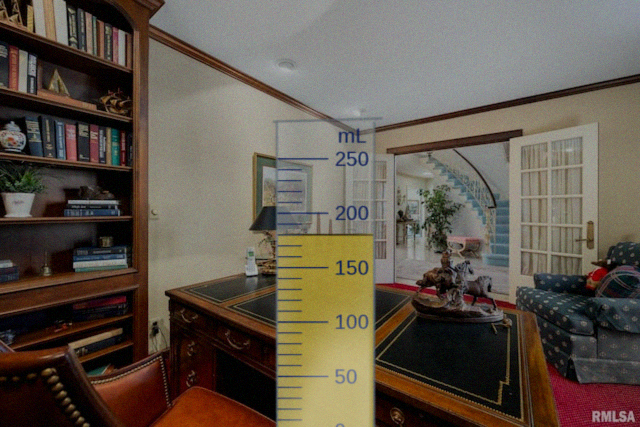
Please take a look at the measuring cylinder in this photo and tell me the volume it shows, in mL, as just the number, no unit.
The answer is 180
